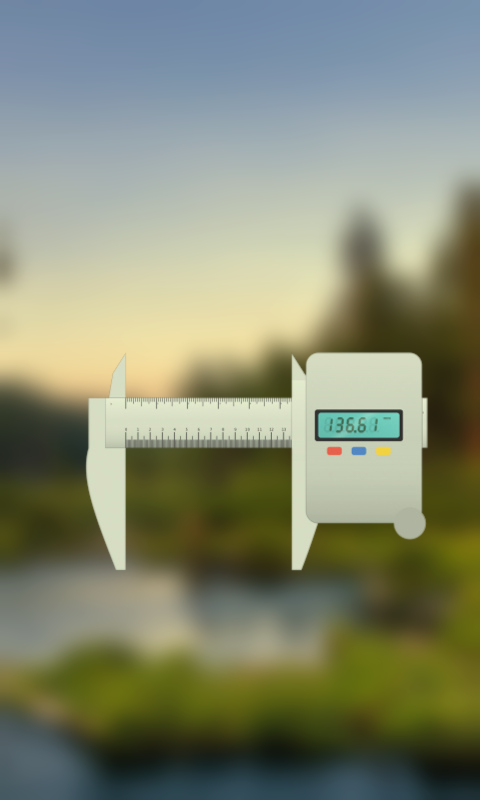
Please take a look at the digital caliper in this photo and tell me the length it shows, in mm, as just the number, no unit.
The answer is 136.61
